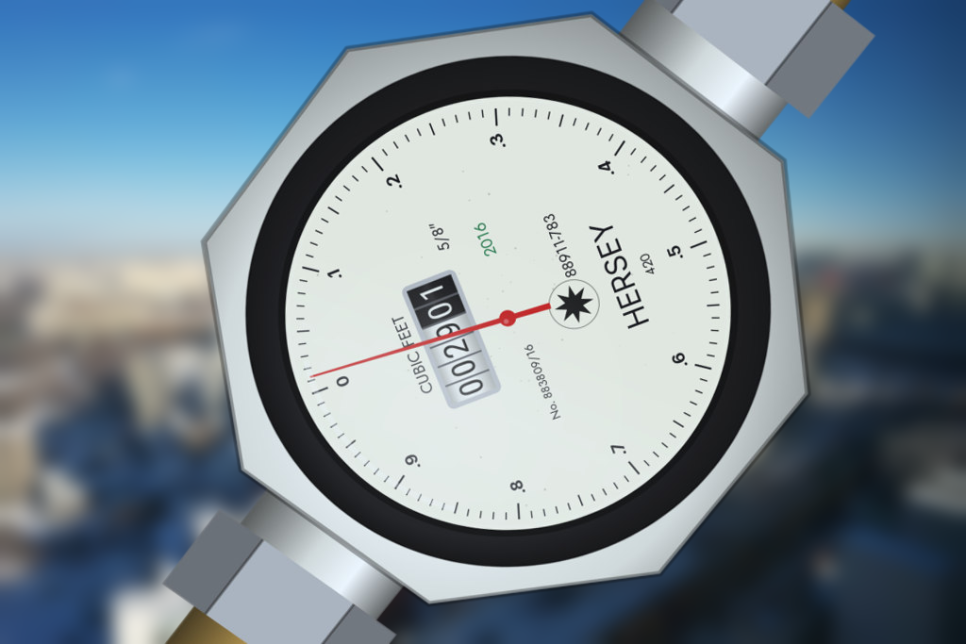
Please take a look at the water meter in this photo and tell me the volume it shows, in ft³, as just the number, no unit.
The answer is 2901.01
